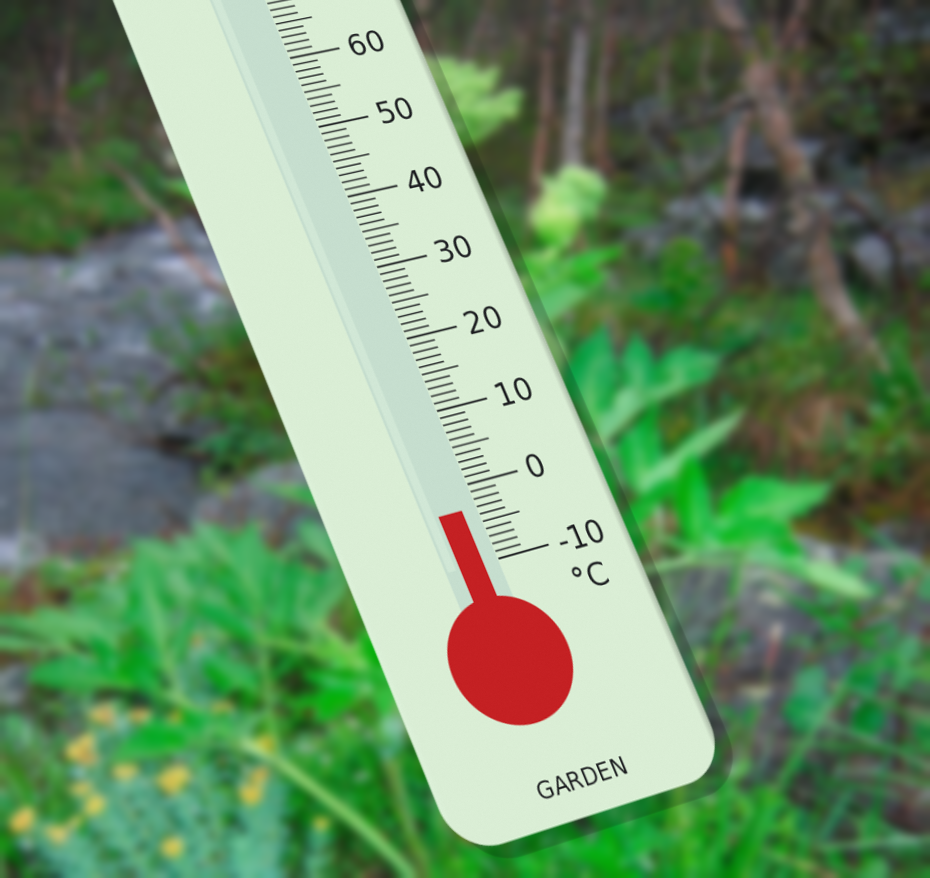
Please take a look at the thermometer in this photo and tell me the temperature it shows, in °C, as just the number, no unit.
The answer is -3
